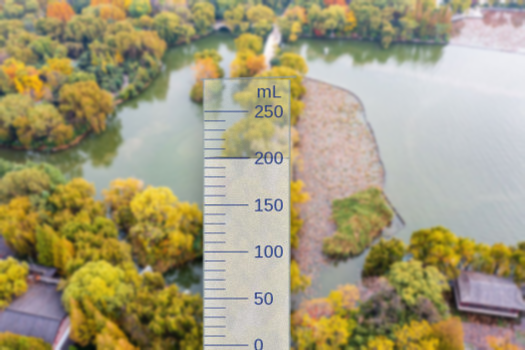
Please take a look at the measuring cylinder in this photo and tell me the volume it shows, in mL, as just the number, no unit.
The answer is 200
